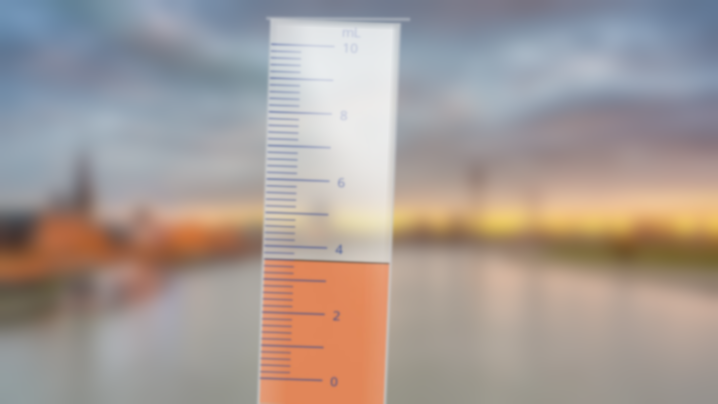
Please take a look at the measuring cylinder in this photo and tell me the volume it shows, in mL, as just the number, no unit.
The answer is 3.6
